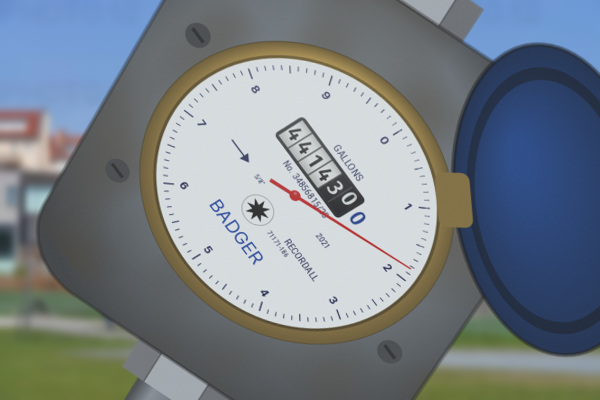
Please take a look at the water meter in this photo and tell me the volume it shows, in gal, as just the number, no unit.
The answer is 4414301.8
